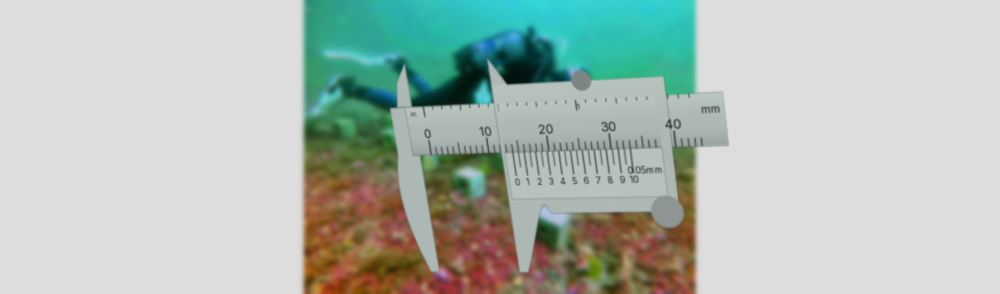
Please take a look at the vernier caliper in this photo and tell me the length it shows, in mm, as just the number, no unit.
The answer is 14.0
